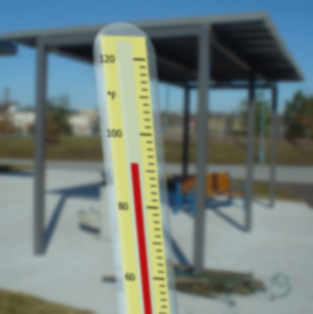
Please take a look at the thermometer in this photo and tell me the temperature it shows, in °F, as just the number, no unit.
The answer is 92
